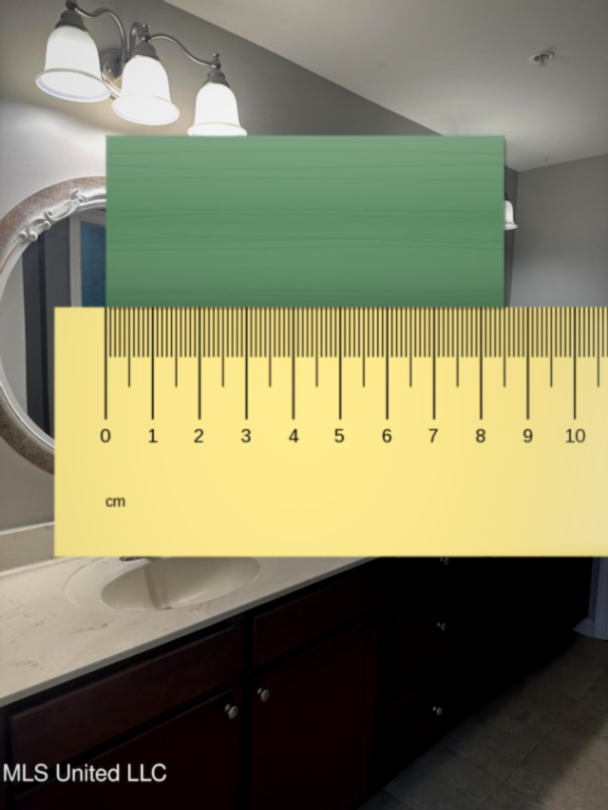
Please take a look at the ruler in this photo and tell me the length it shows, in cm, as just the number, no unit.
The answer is 8.5
